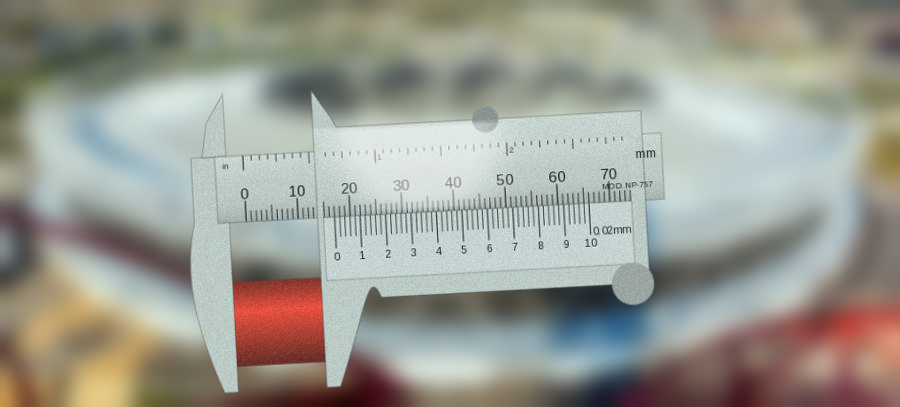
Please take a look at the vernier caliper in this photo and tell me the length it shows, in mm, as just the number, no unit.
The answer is 17.0
